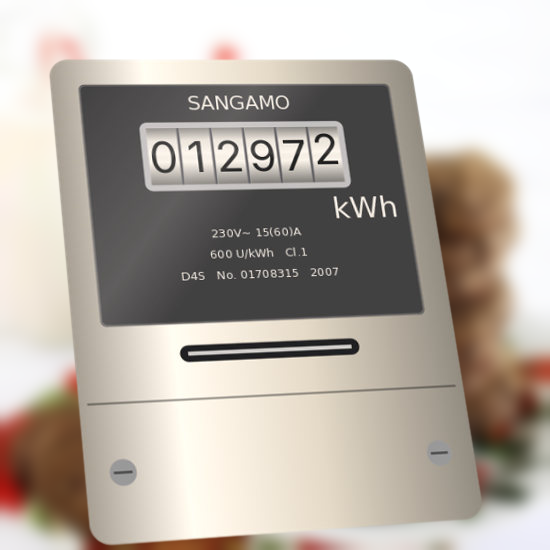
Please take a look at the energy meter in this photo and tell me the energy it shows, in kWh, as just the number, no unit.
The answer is 12972
